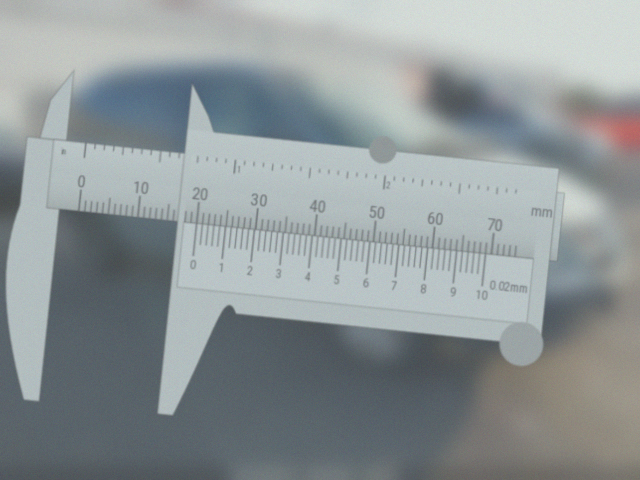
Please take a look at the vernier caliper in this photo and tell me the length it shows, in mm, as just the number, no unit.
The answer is 20.0
